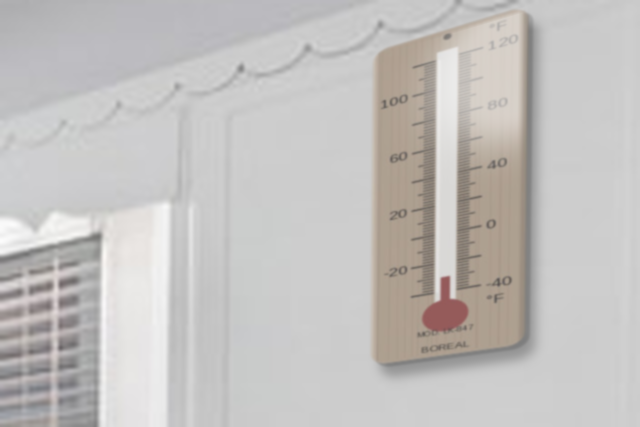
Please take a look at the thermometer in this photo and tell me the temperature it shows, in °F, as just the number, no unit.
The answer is -30
